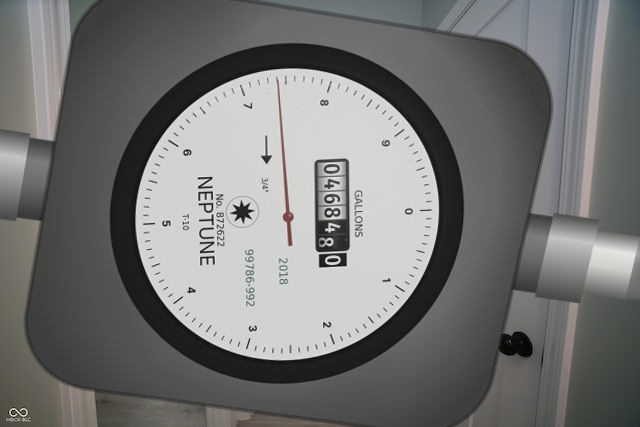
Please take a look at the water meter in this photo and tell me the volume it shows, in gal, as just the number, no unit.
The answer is 468477.4
